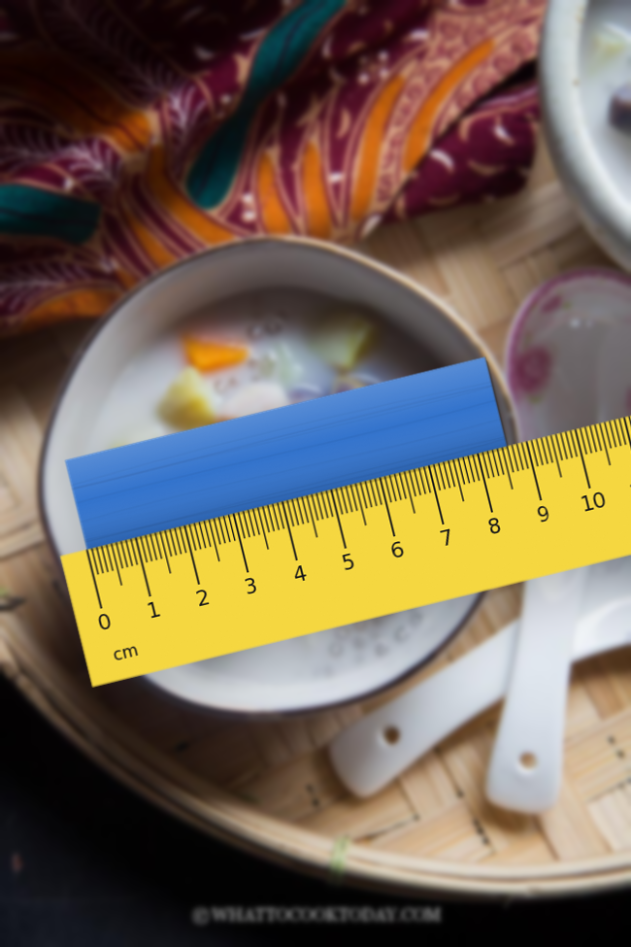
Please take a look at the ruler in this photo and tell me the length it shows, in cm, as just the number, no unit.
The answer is 8.6
